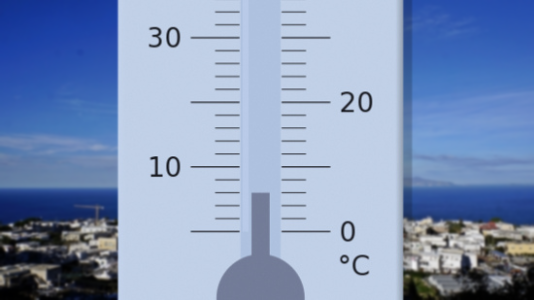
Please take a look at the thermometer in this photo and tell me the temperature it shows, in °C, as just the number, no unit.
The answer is 6
